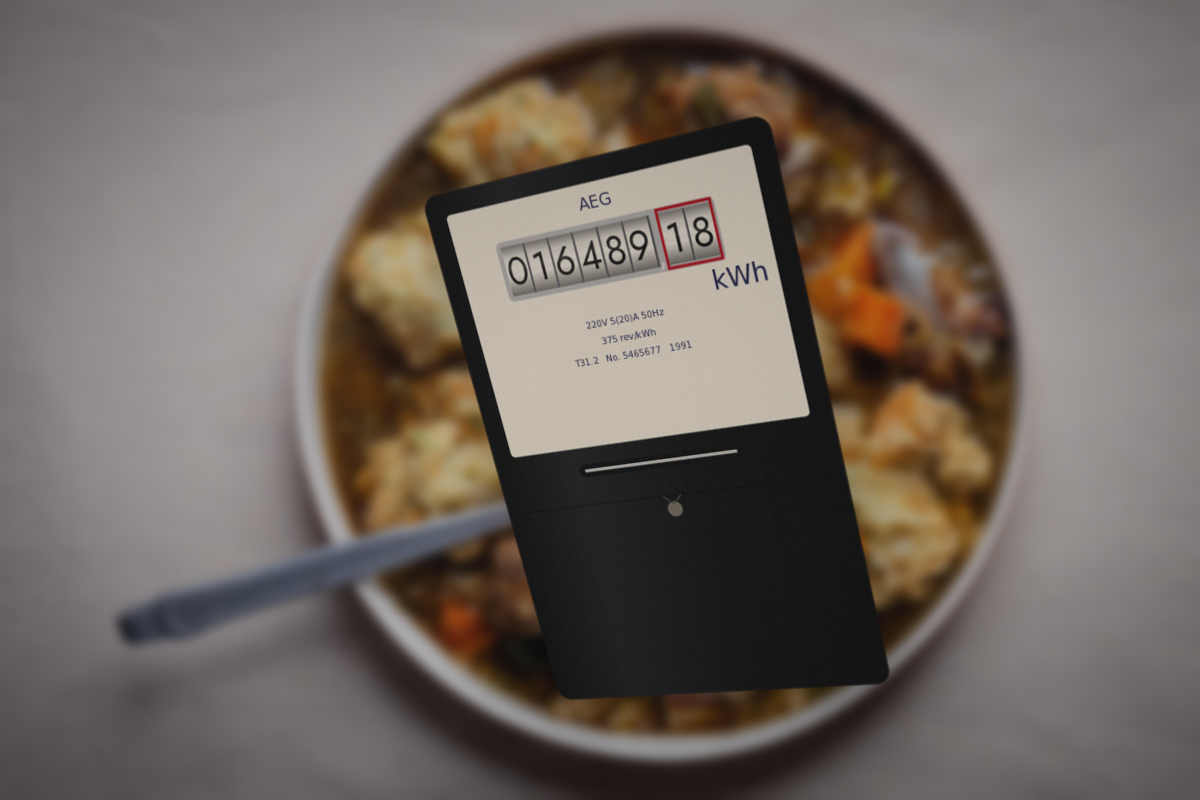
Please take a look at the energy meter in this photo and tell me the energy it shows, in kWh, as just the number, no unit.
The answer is 16489.18
